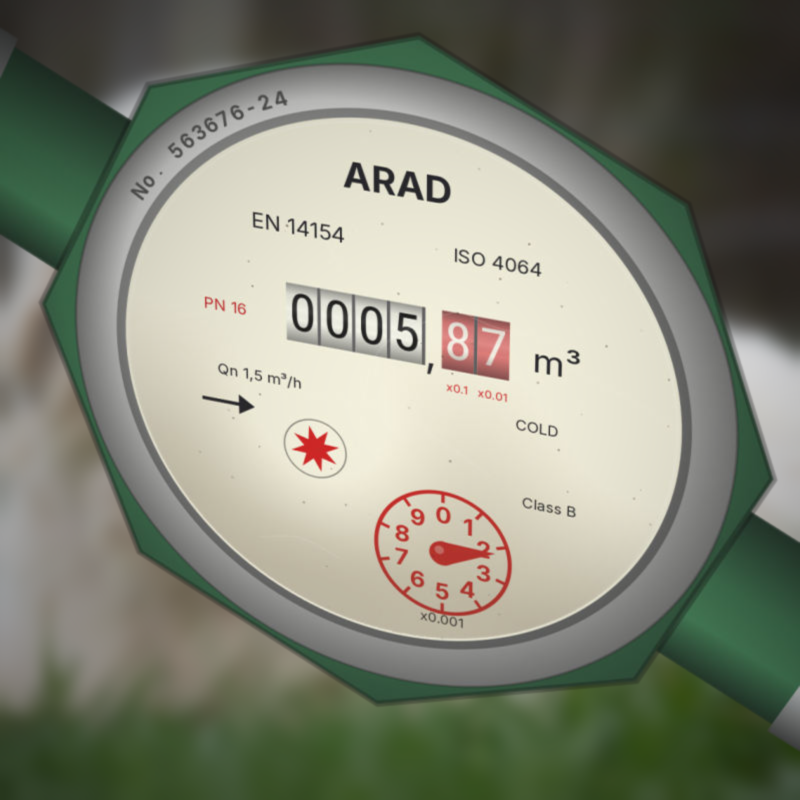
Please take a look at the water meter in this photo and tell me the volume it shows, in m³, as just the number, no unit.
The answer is 5.872
